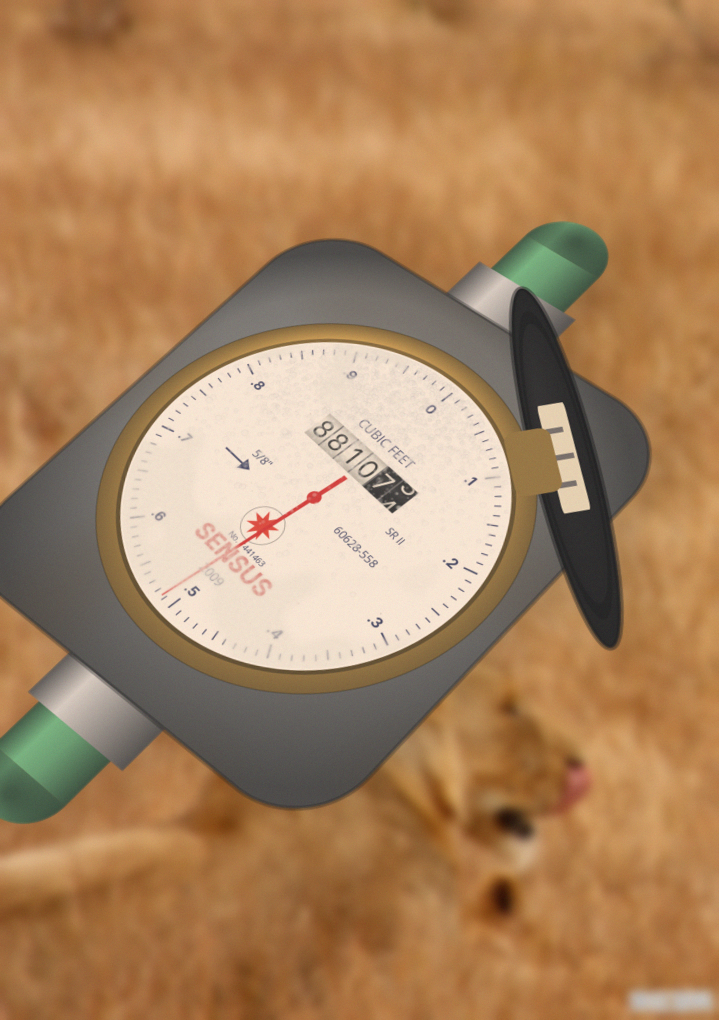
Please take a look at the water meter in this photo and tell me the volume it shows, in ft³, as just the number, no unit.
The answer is 881073.51
